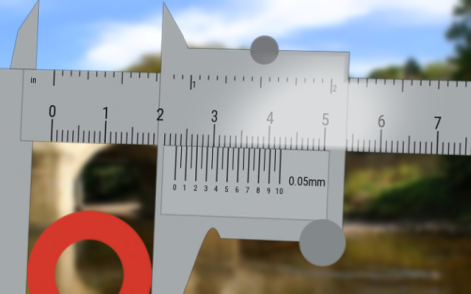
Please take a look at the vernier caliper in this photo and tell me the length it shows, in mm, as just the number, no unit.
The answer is 23.2
